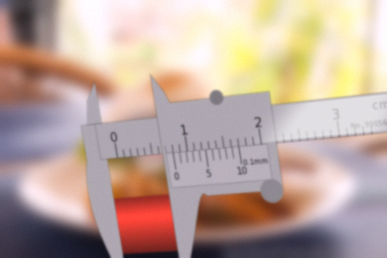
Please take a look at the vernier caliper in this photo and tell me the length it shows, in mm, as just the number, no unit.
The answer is 8.0
